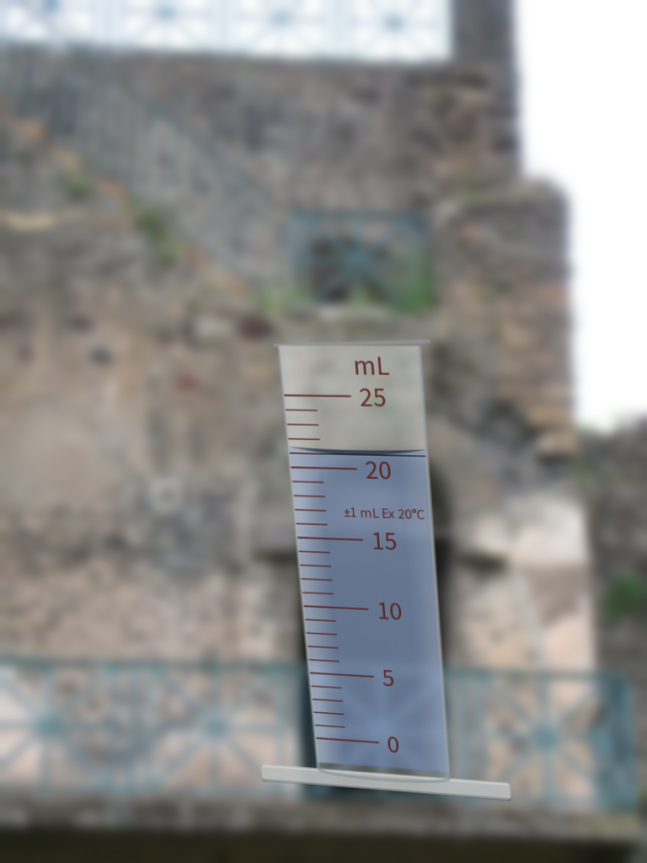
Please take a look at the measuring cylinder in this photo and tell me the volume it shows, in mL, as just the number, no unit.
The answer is 21
